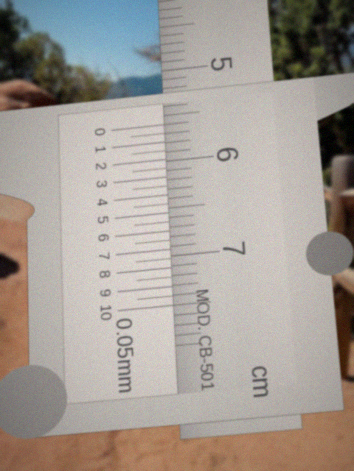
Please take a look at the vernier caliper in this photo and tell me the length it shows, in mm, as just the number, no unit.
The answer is 56.0
